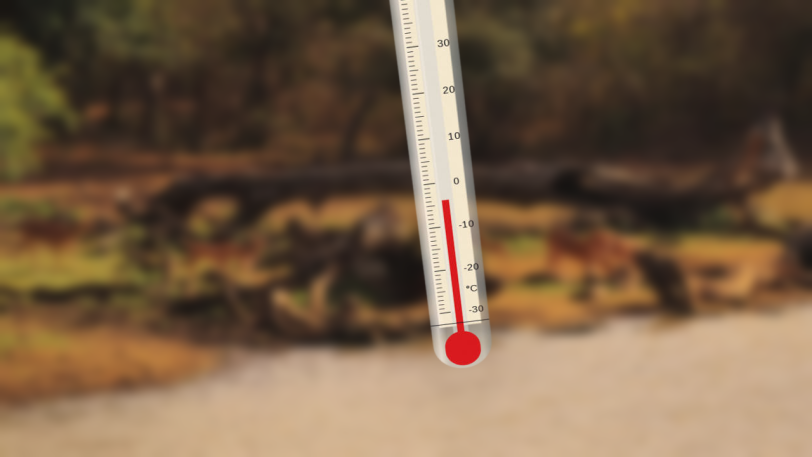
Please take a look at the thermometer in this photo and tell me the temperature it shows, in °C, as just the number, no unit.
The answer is -4
